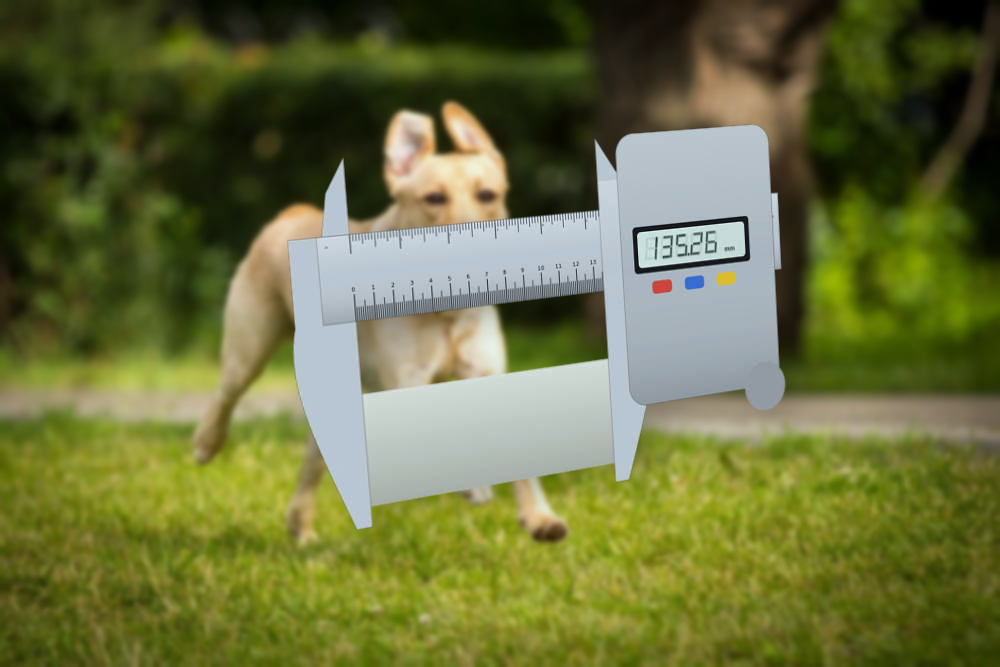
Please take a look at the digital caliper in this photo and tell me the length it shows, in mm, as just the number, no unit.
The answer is 135.26
